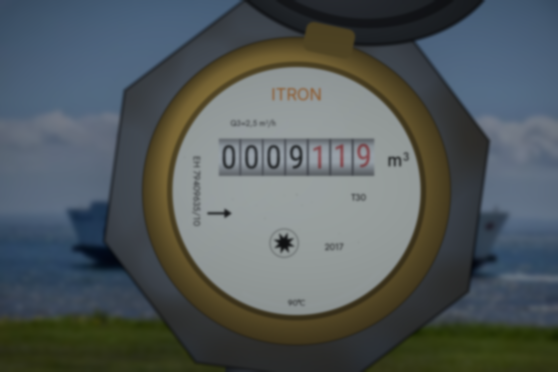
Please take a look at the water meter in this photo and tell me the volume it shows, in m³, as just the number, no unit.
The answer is 9.119
